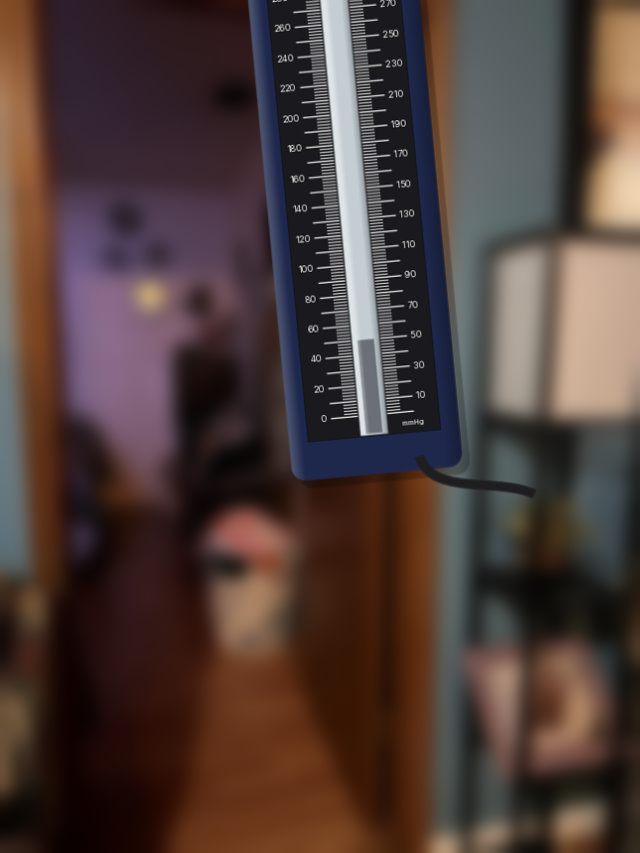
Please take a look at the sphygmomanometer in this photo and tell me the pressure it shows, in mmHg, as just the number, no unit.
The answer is 50
